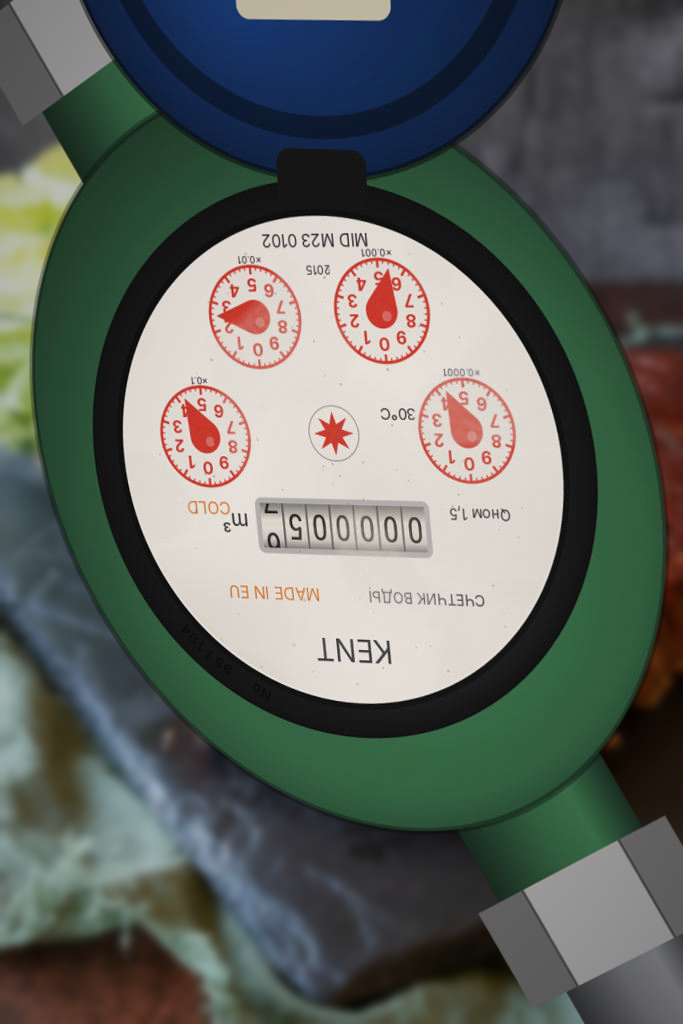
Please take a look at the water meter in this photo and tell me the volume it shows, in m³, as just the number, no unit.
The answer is 56.4254
